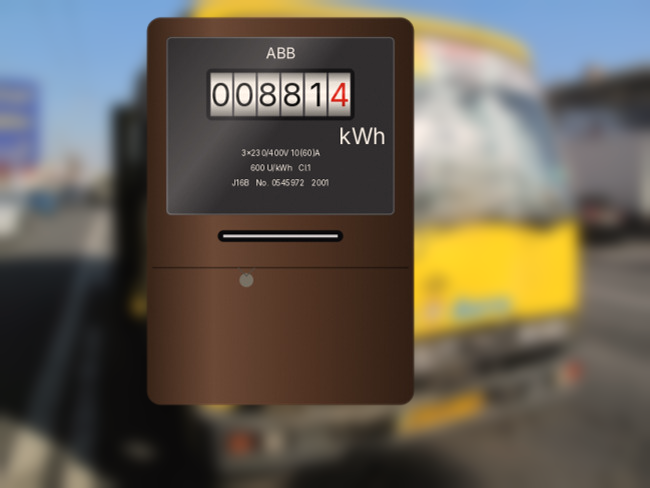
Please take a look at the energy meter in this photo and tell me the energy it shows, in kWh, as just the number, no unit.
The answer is 881.4
